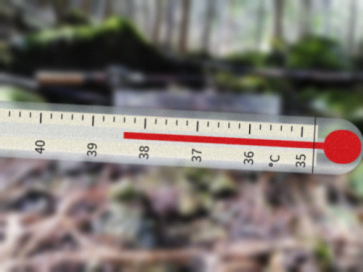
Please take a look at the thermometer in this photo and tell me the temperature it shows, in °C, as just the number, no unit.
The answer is 38.4
